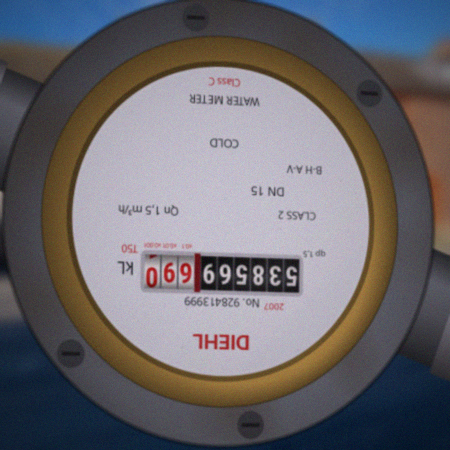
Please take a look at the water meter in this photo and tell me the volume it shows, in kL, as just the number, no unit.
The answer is 538569.690
